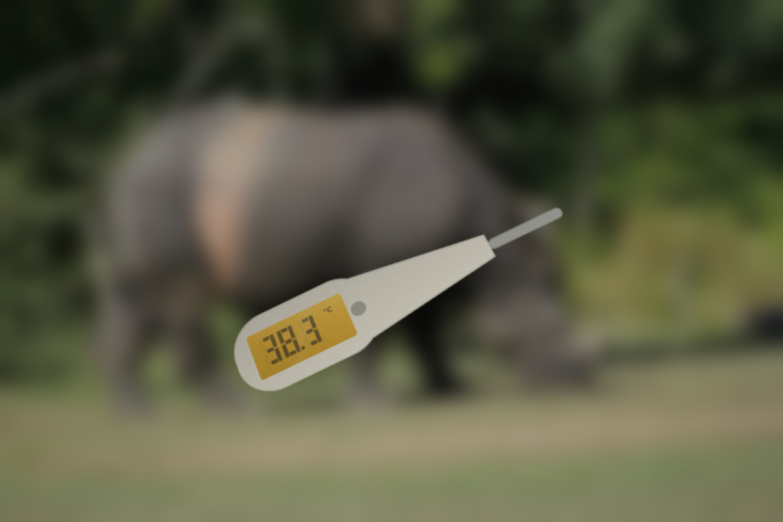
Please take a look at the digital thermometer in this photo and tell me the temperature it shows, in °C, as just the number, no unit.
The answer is 38.3
